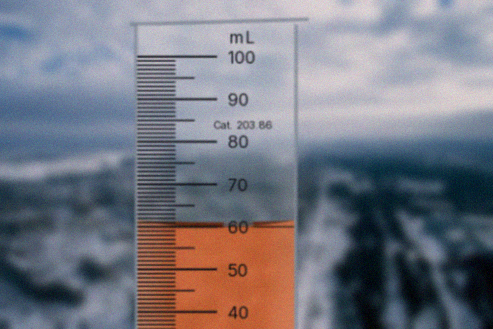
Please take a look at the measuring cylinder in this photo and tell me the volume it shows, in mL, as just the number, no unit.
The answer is 60
